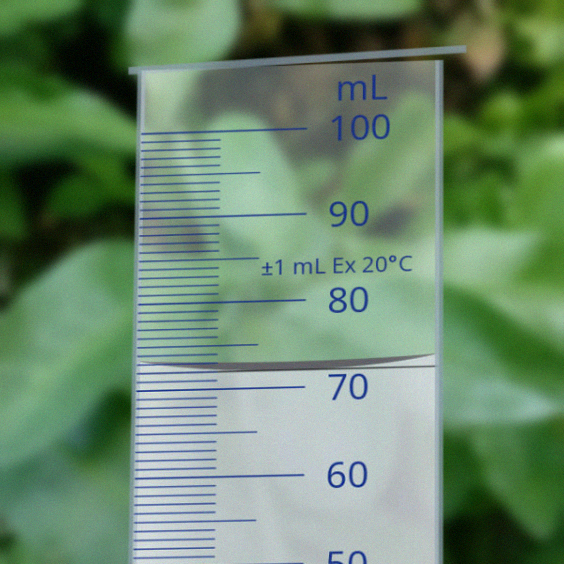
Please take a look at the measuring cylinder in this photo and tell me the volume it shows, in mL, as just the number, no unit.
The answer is 72
